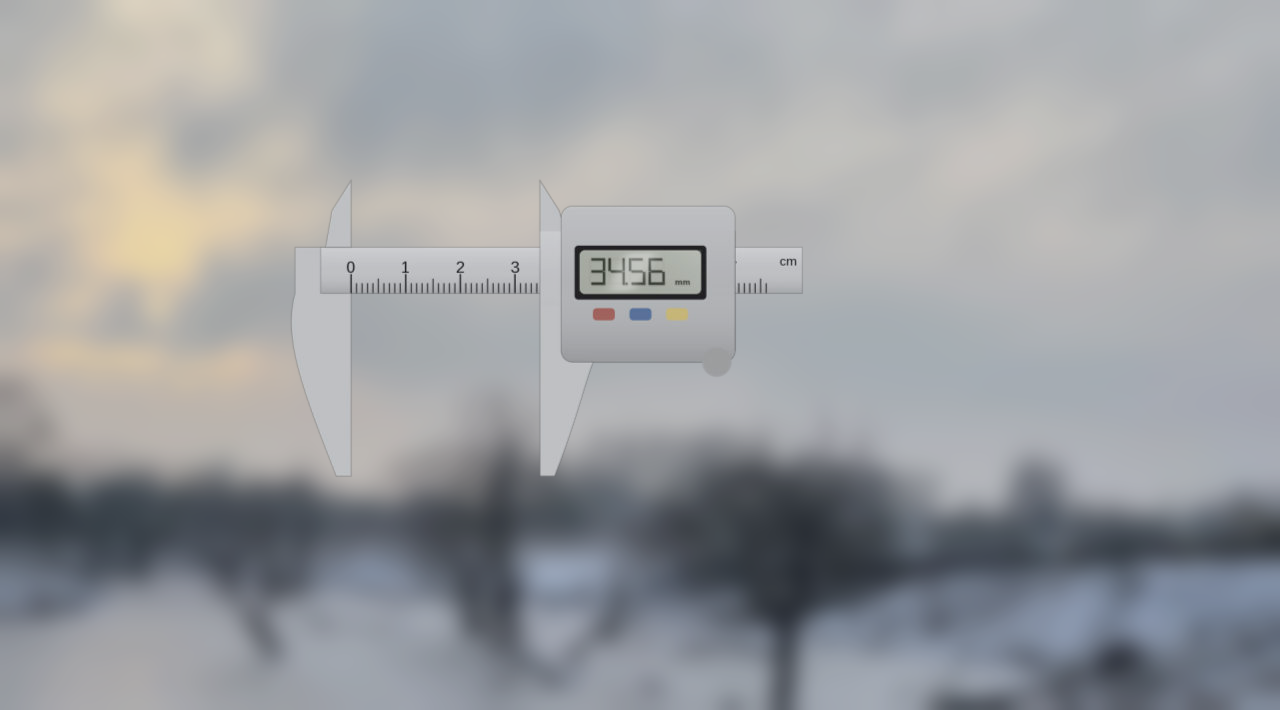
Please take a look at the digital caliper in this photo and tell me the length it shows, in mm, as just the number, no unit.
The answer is 34.56
